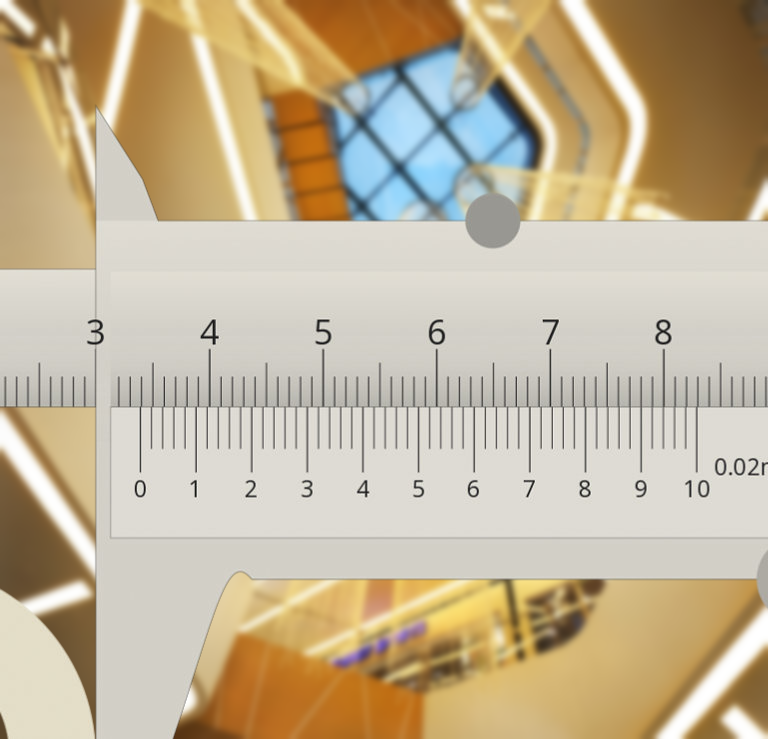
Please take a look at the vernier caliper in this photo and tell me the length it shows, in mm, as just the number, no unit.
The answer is 33.9
